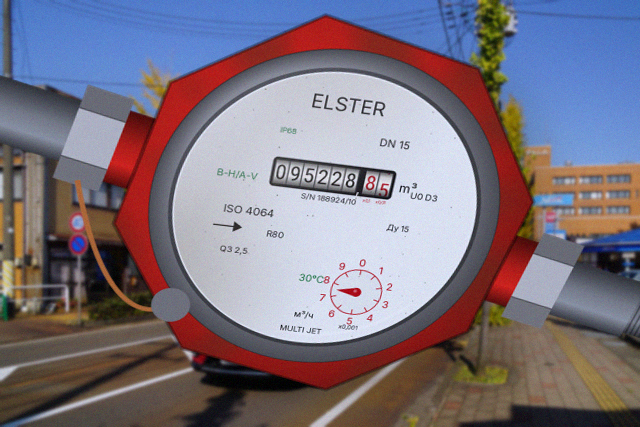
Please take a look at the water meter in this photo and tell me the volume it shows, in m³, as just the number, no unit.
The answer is 95228.847
